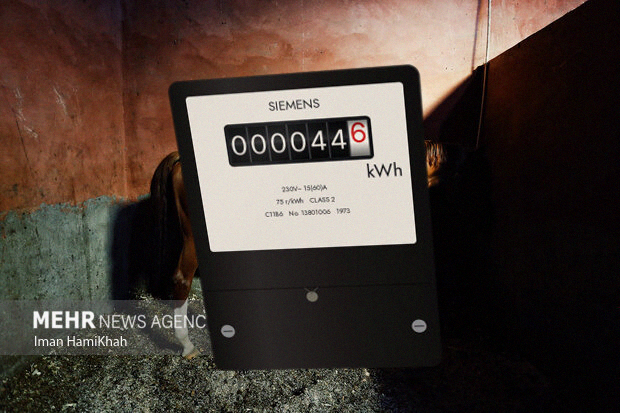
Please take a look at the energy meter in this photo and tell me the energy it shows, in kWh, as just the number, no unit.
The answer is 44.6
